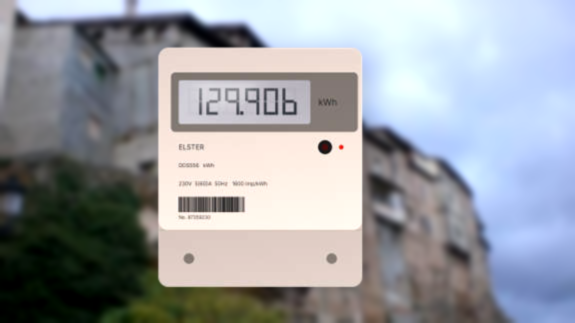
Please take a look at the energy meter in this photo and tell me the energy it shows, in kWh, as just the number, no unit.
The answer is 129.906
